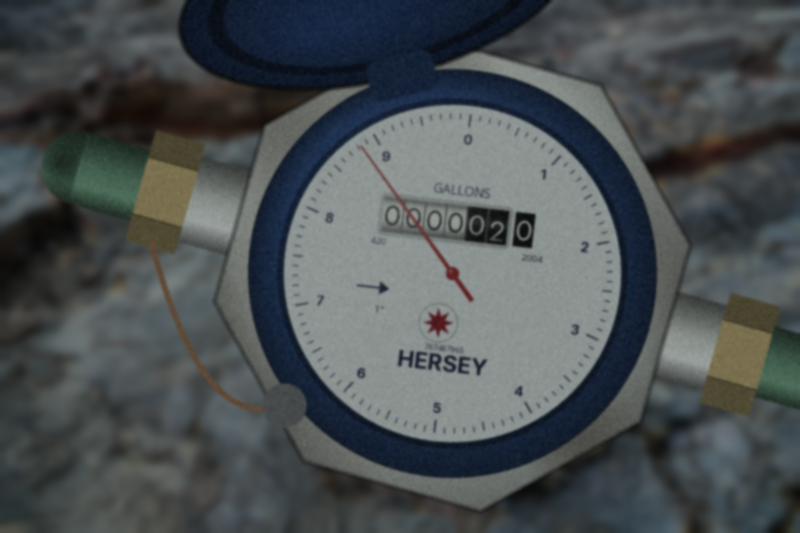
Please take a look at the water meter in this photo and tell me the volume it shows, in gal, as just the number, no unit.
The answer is 18.8
